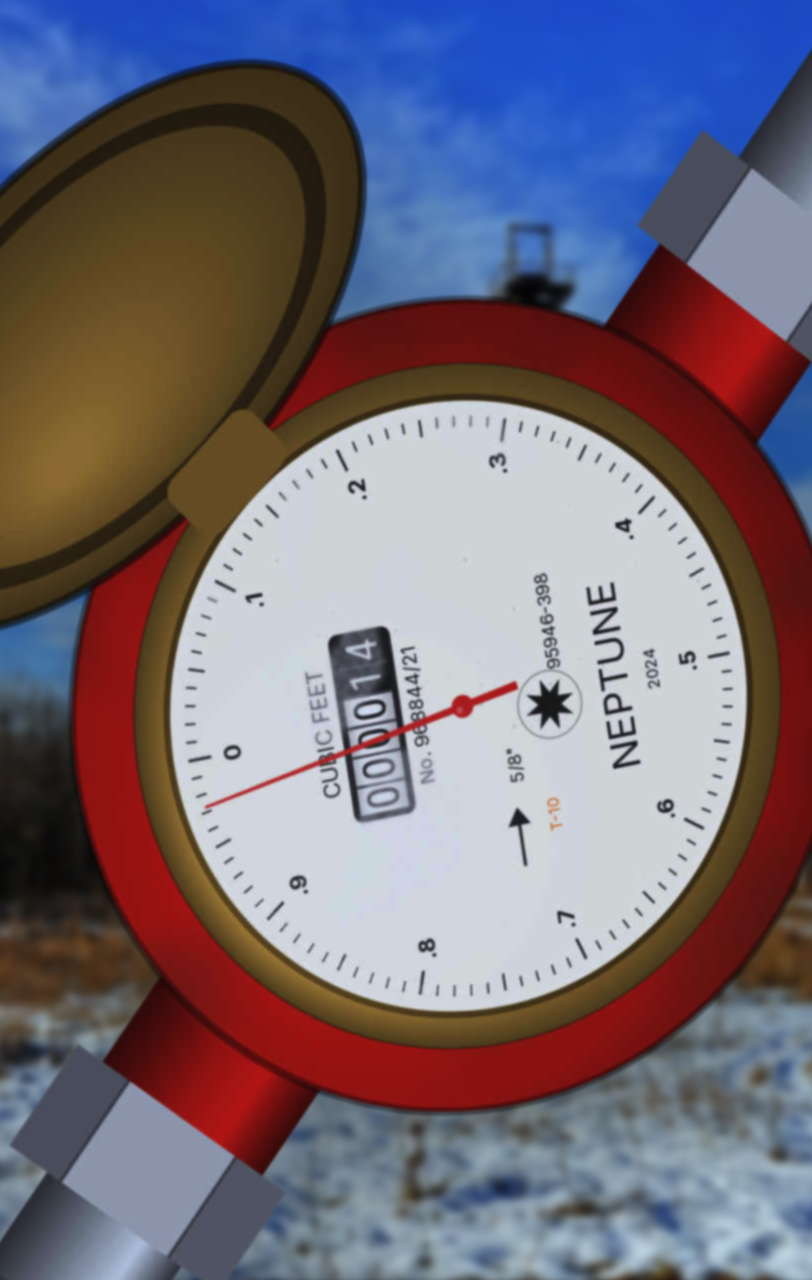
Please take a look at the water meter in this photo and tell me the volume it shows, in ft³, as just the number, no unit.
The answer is 13.97
